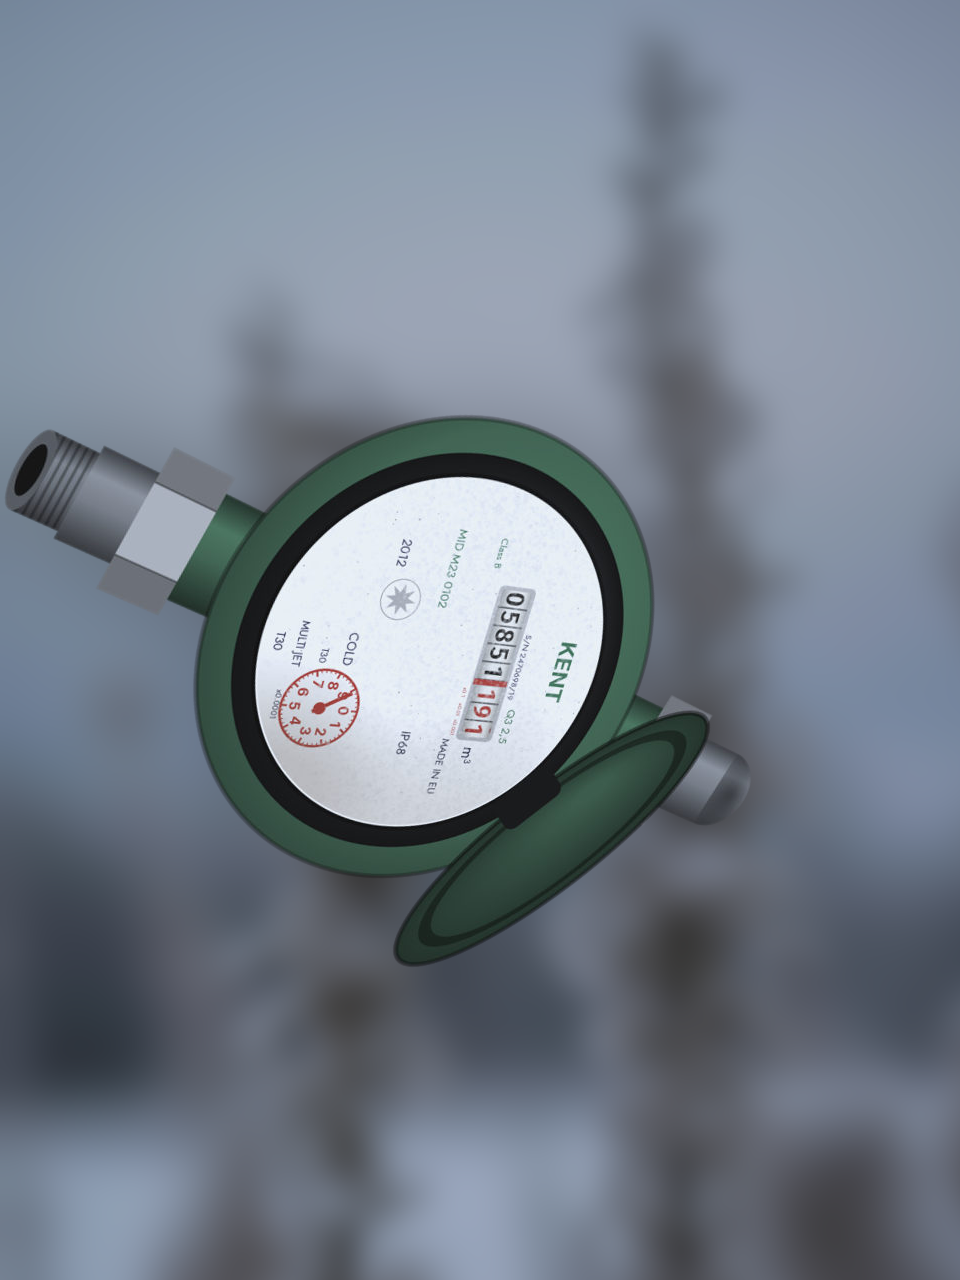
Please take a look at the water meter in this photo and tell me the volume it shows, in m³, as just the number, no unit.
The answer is 5851.1909
